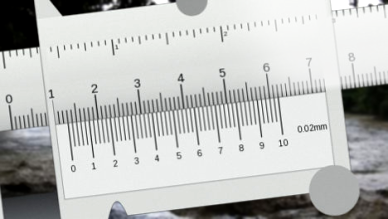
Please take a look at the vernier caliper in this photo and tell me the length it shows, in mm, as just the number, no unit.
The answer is 13.0
